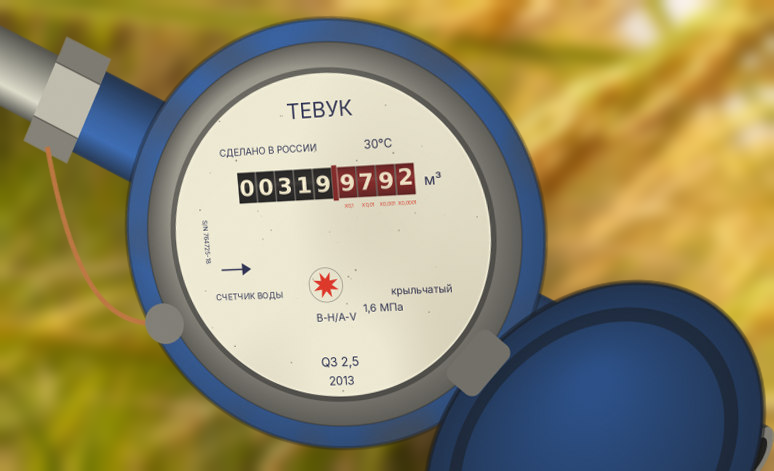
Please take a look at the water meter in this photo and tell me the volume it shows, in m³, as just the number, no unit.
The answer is 319.9792
